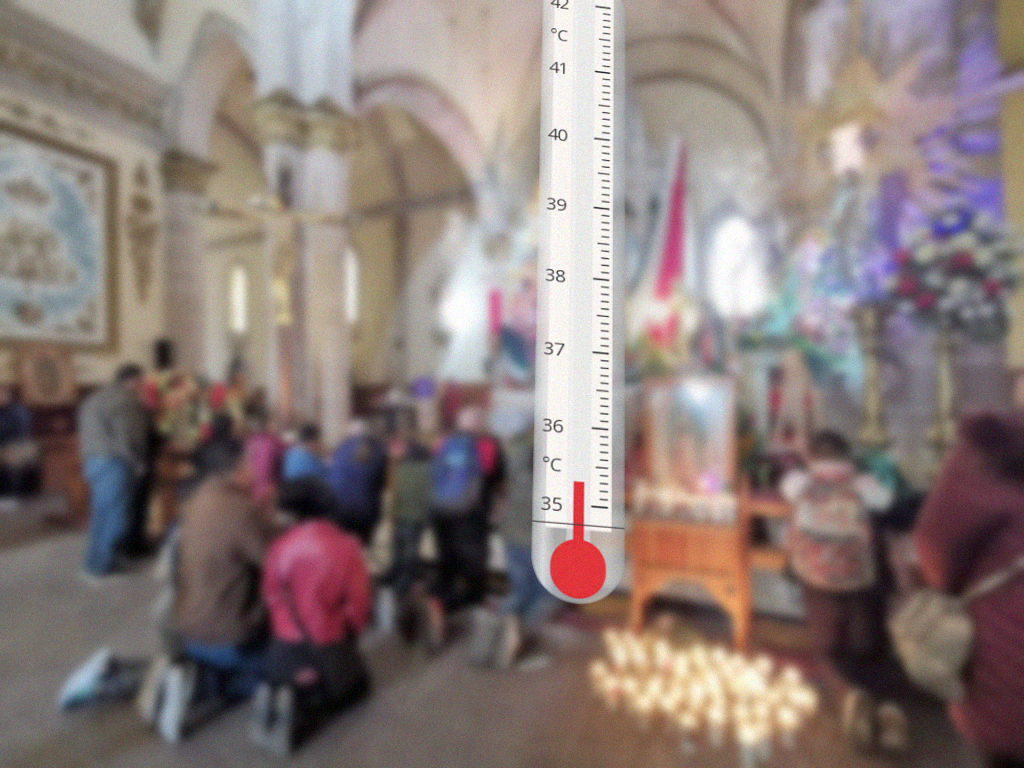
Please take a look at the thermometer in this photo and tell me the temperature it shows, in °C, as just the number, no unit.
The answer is 35.3
